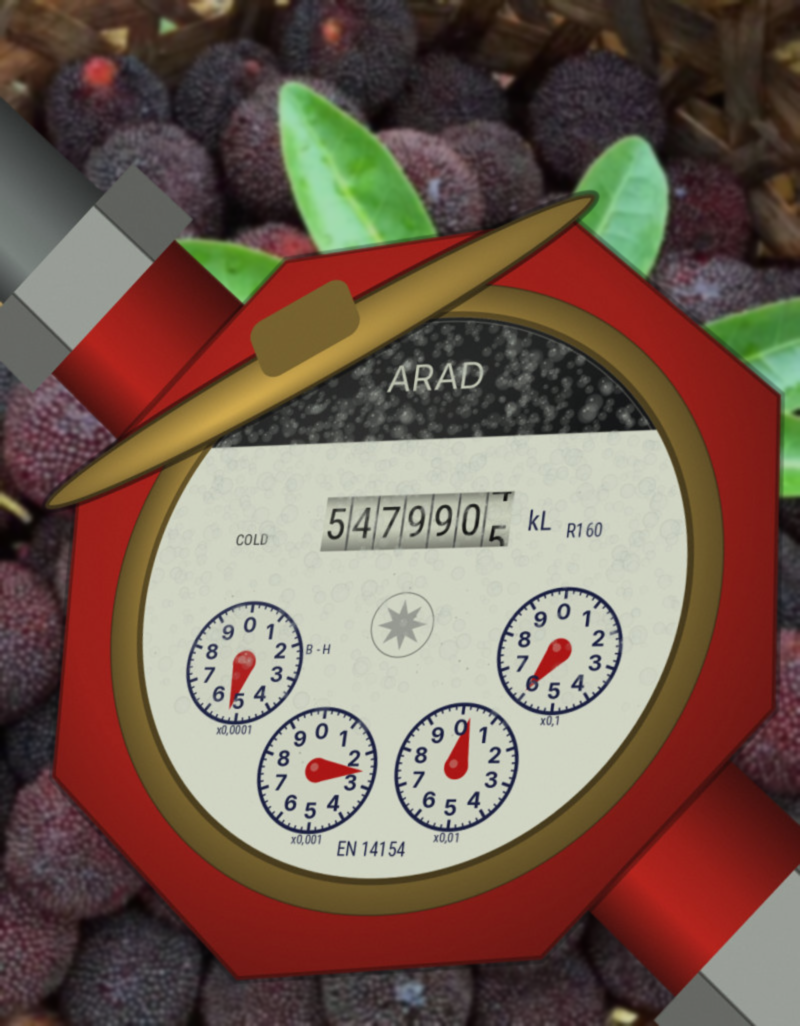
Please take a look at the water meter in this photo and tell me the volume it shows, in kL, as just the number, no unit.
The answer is 5479904.6025
